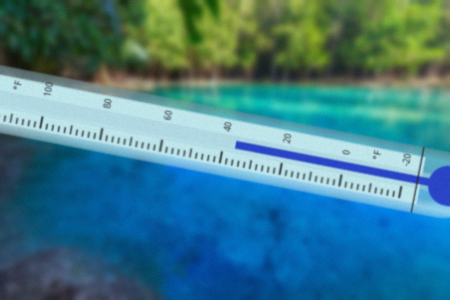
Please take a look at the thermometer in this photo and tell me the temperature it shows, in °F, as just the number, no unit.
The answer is 36
